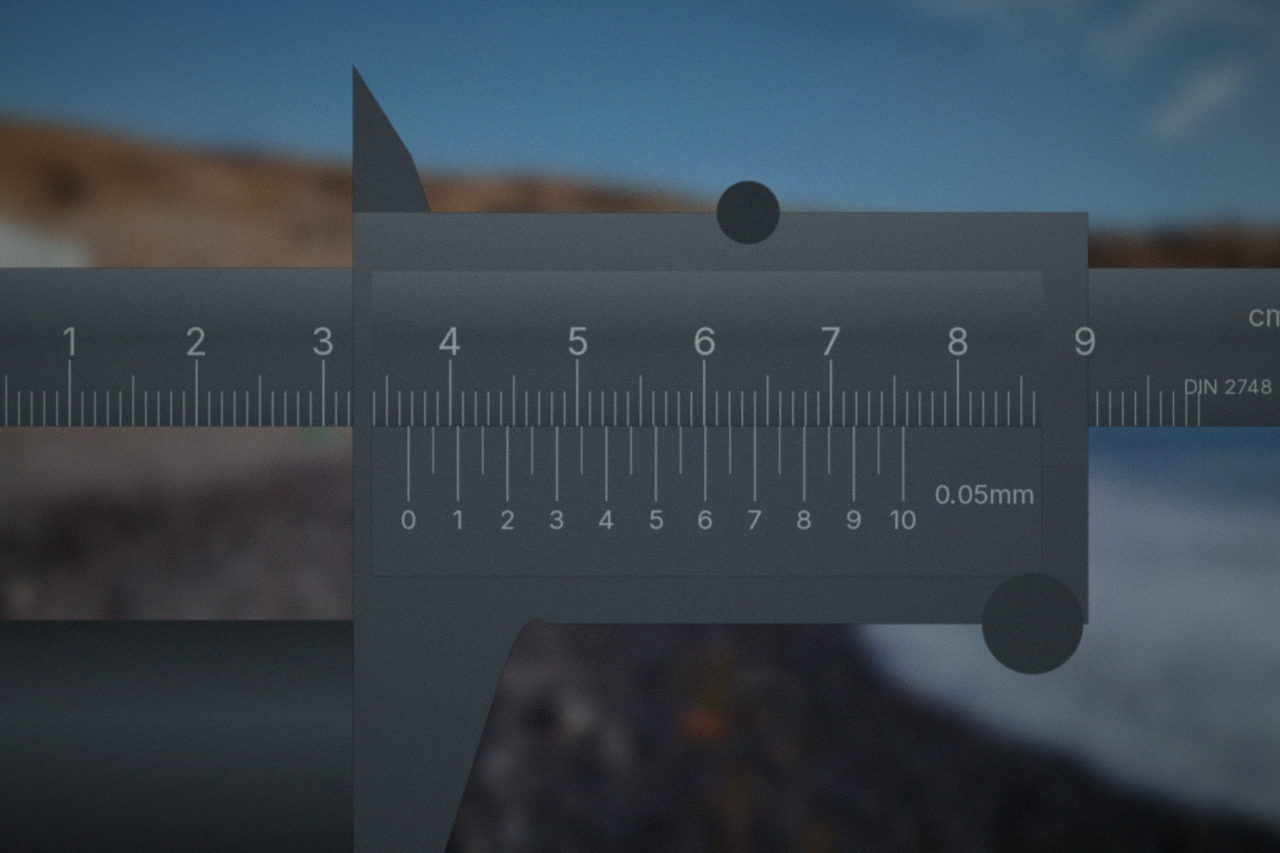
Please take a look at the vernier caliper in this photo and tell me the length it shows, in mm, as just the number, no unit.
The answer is 36.7
